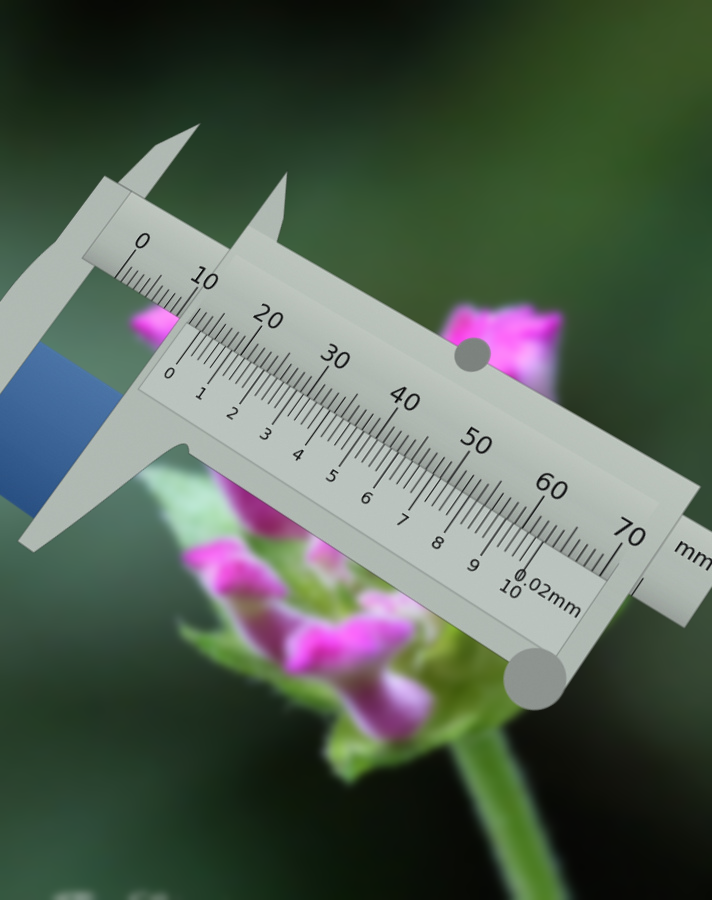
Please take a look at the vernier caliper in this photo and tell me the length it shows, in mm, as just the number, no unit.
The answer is 13.8
